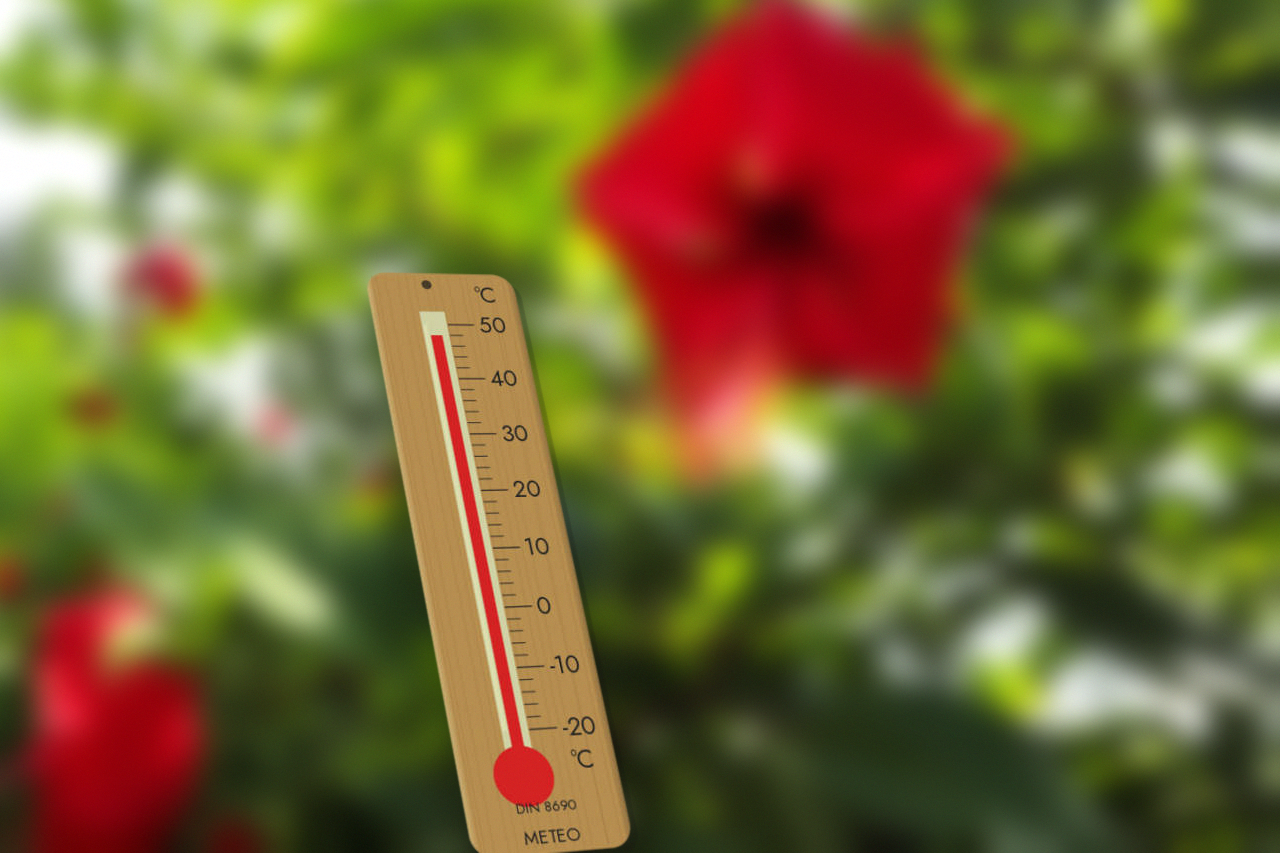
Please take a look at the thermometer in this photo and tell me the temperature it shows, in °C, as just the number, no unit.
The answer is 48
